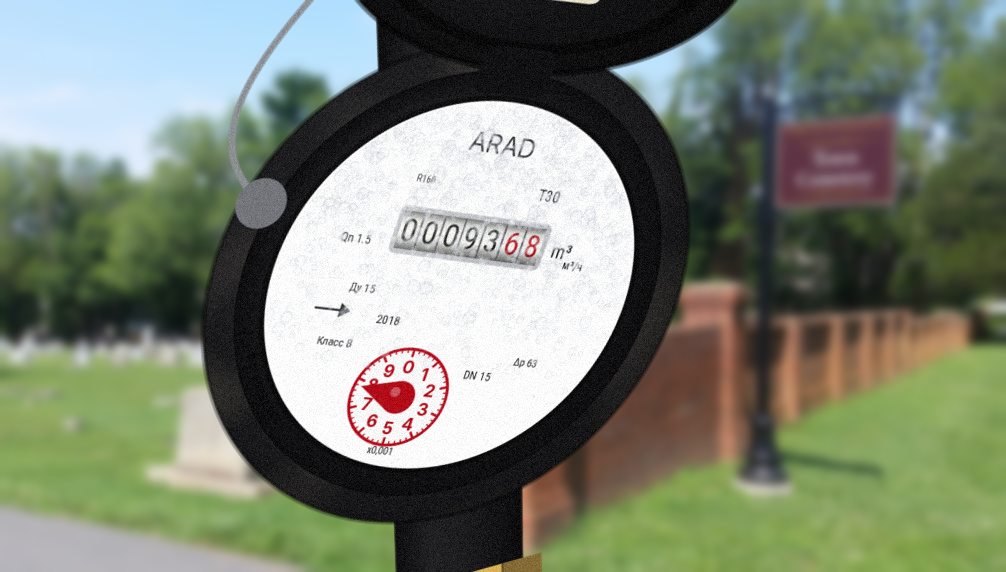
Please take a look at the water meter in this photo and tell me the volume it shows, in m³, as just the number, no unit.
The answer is 93.687
